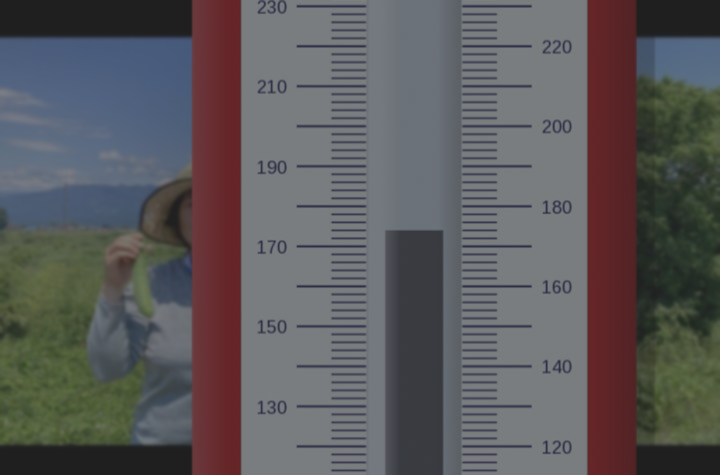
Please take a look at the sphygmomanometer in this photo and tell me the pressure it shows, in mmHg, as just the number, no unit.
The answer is 174
